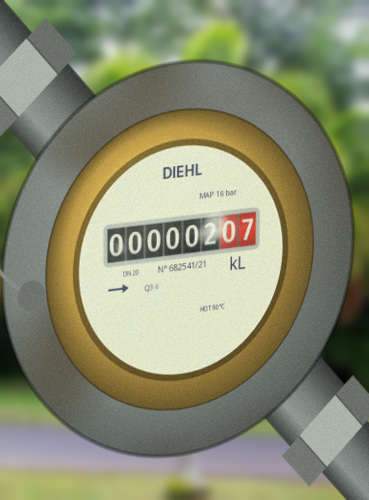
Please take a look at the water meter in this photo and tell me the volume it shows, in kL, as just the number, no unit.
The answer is 2.07
